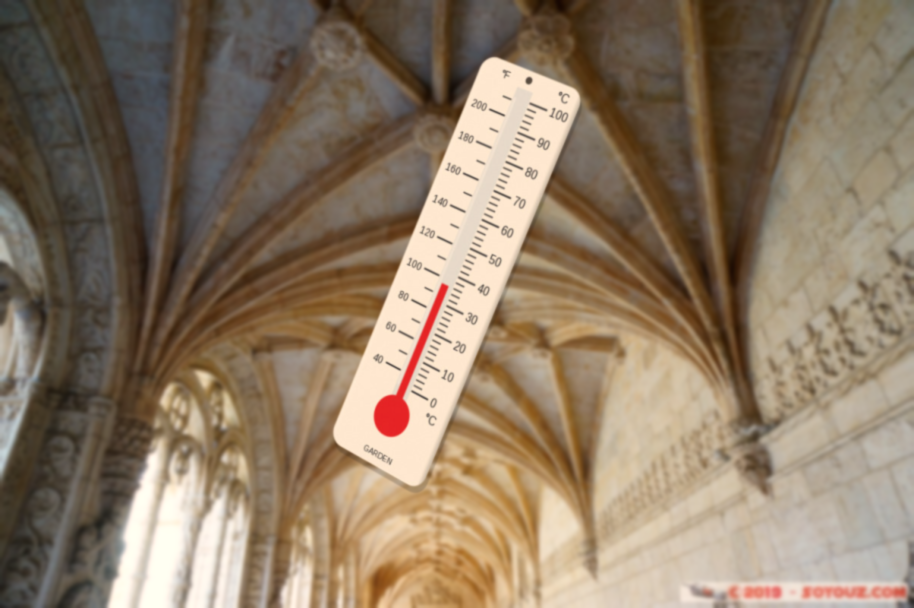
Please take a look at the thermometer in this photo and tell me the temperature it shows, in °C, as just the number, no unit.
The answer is 36
